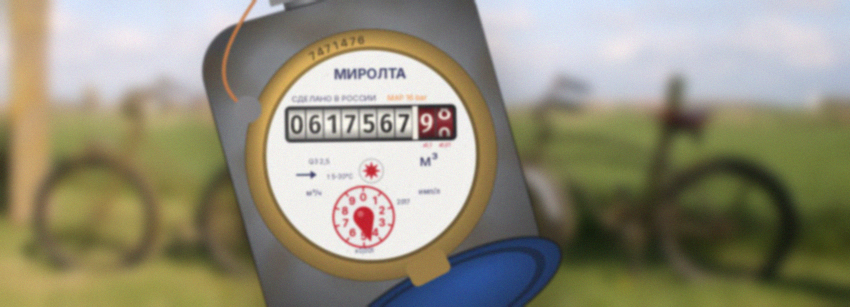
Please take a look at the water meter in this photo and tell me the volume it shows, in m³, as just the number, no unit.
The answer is 617567.984
